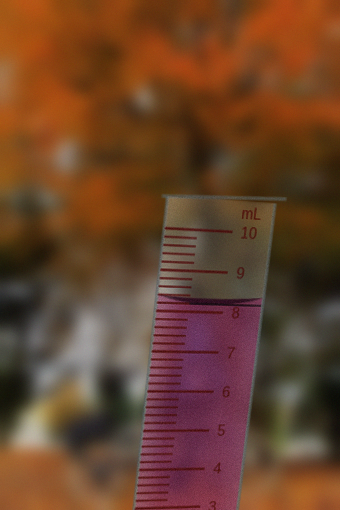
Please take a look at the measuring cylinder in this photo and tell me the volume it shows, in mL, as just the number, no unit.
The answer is 8.2
